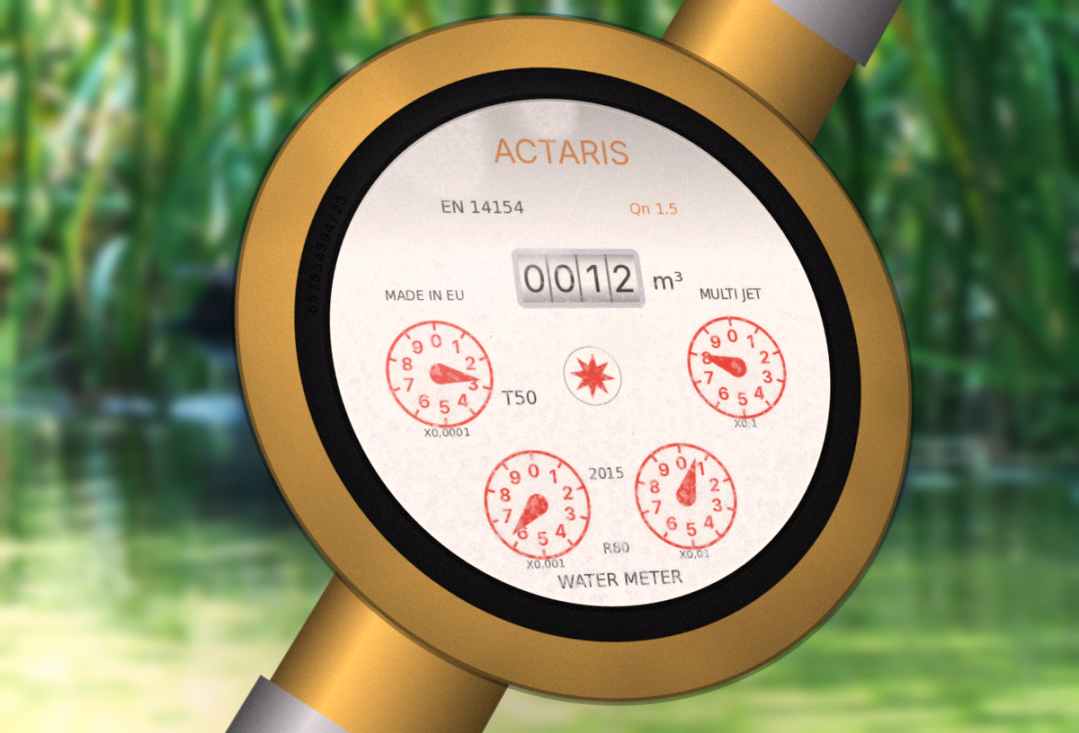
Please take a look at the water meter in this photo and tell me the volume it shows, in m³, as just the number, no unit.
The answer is 12.8062
